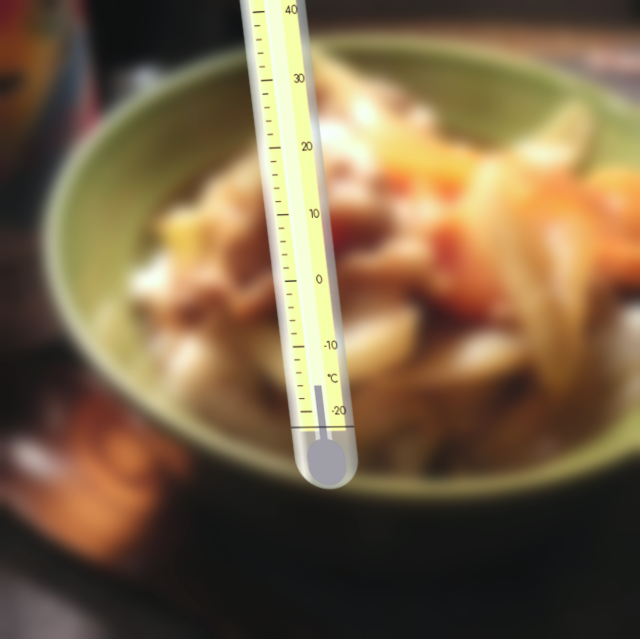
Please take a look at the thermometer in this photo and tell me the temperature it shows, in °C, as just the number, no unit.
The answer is -16
